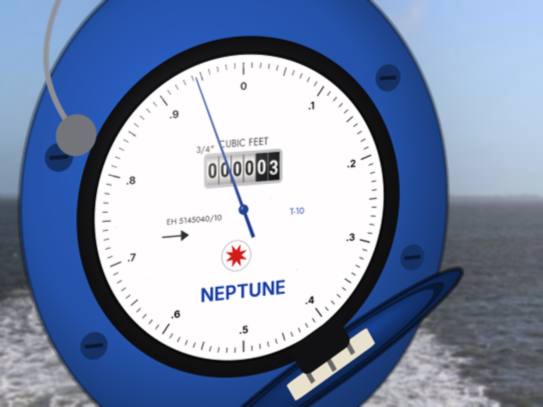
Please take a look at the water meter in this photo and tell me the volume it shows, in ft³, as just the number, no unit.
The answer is 2.94
